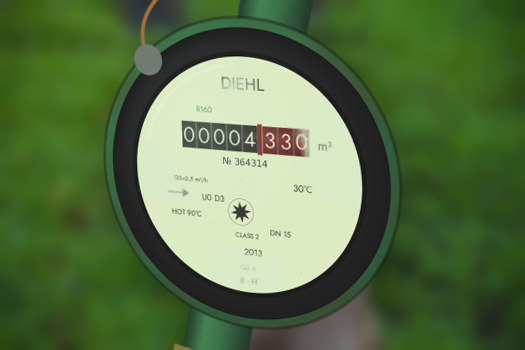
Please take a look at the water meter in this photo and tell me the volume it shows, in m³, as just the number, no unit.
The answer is 4.330
